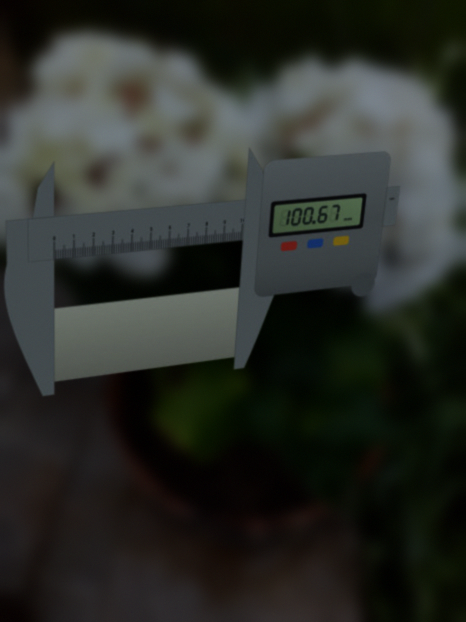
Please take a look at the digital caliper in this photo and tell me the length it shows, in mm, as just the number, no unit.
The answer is 100.67
